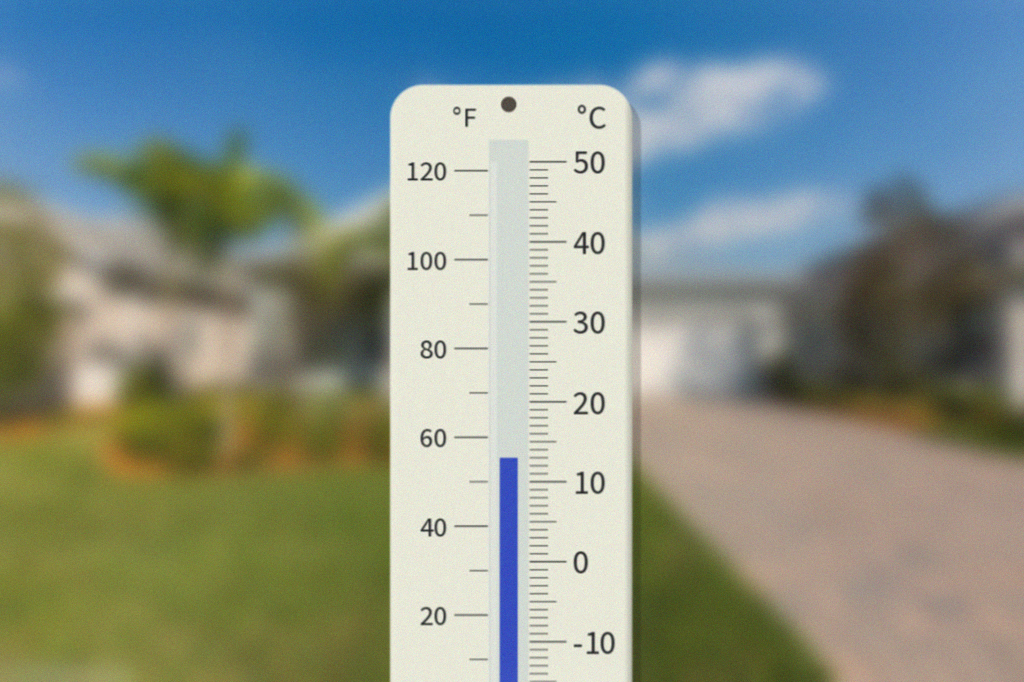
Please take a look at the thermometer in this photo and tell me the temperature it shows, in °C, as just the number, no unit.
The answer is 13
